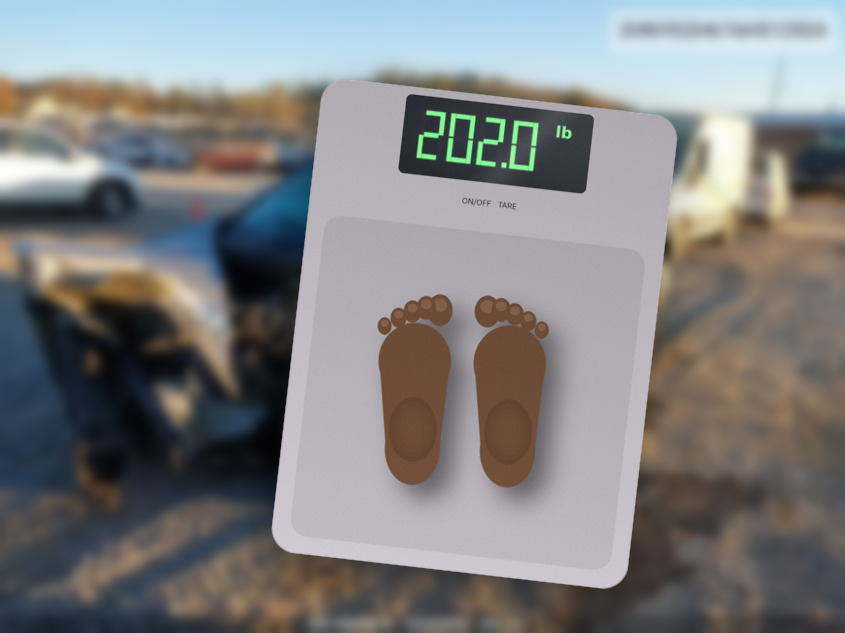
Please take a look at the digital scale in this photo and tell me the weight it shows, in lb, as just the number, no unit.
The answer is 202.0
